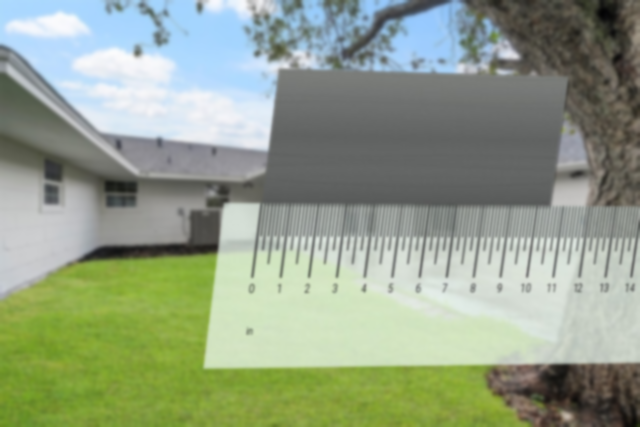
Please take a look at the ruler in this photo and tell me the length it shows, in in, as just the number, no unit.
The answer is 10.5
